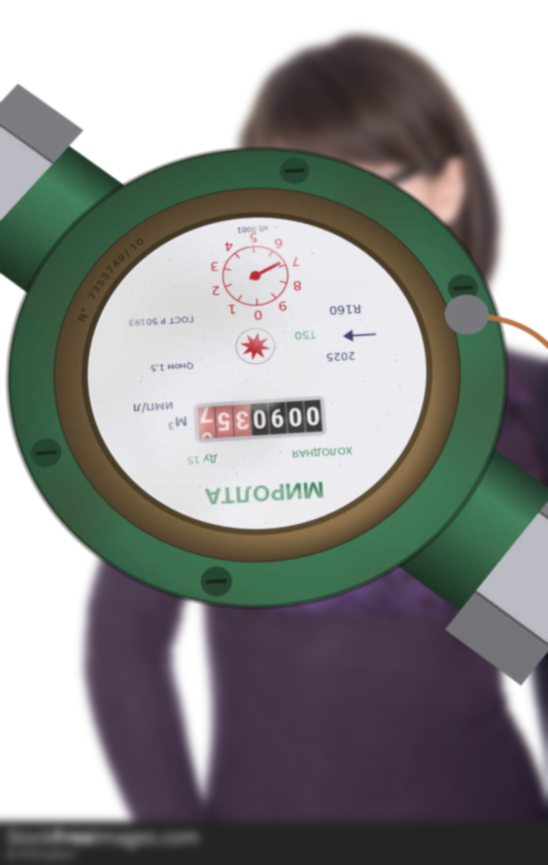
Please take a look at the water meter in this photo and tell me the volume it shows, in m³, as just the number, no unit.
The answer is 90.3566
